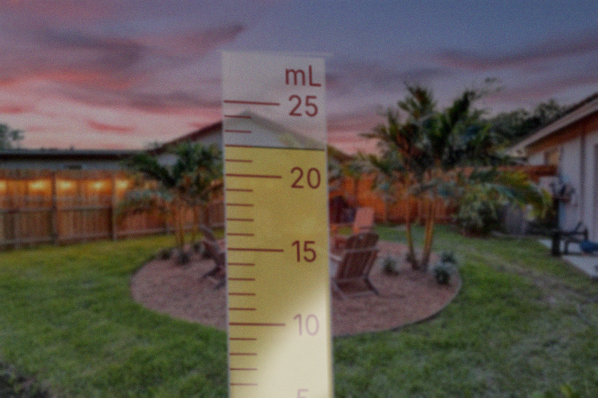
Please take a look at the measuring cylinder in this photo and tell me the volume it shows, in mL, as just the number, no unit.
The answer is 22
